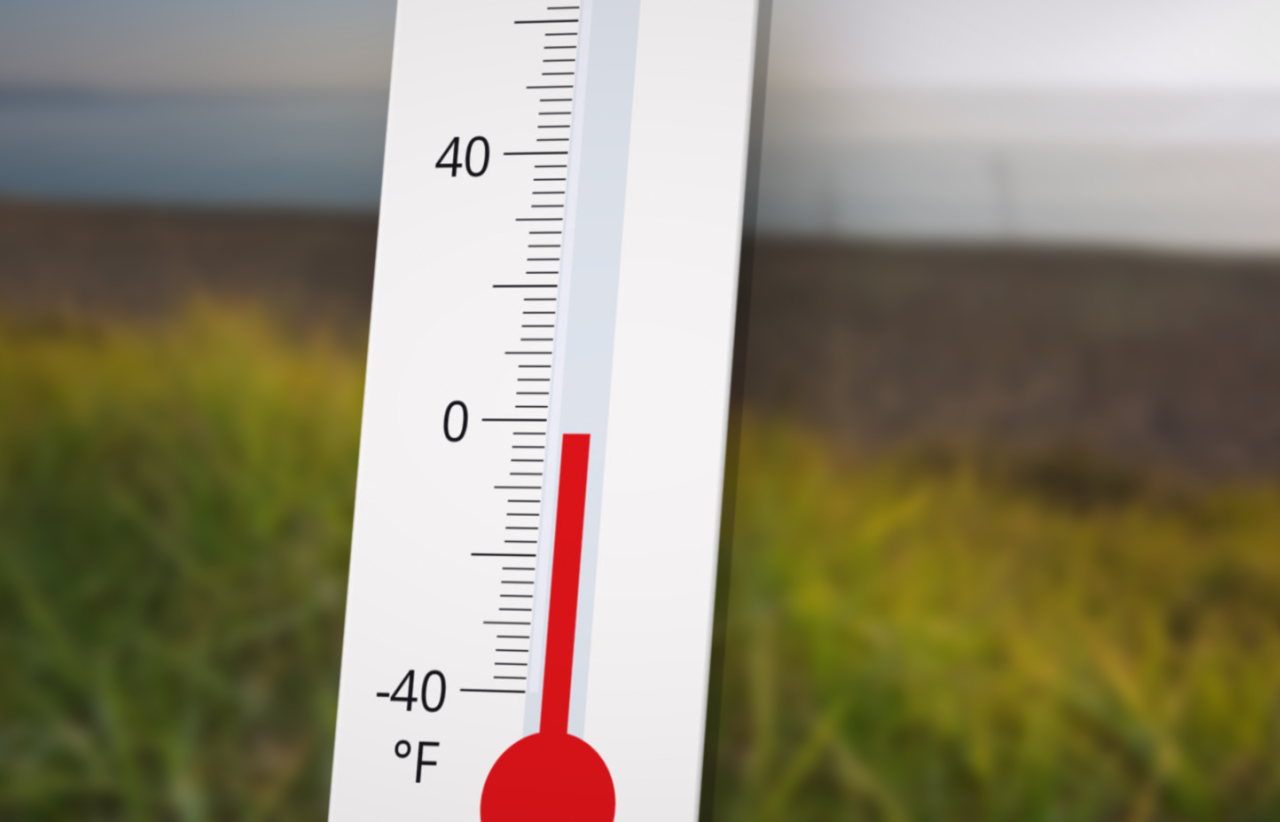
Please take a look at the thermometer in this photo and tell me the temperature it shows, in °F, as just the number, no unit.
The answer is -2
